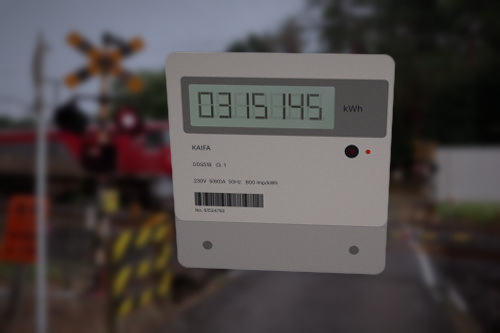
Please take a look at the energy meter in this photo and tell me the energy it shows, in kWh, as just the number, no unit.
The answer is 315145
